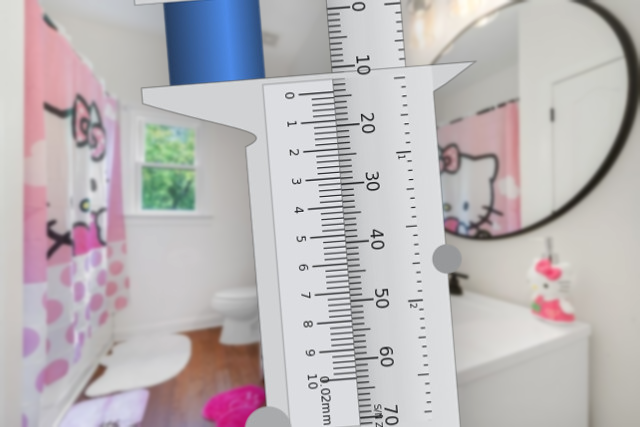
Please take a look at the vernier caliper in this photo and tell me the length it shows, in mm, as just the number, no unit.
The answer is 14.2
